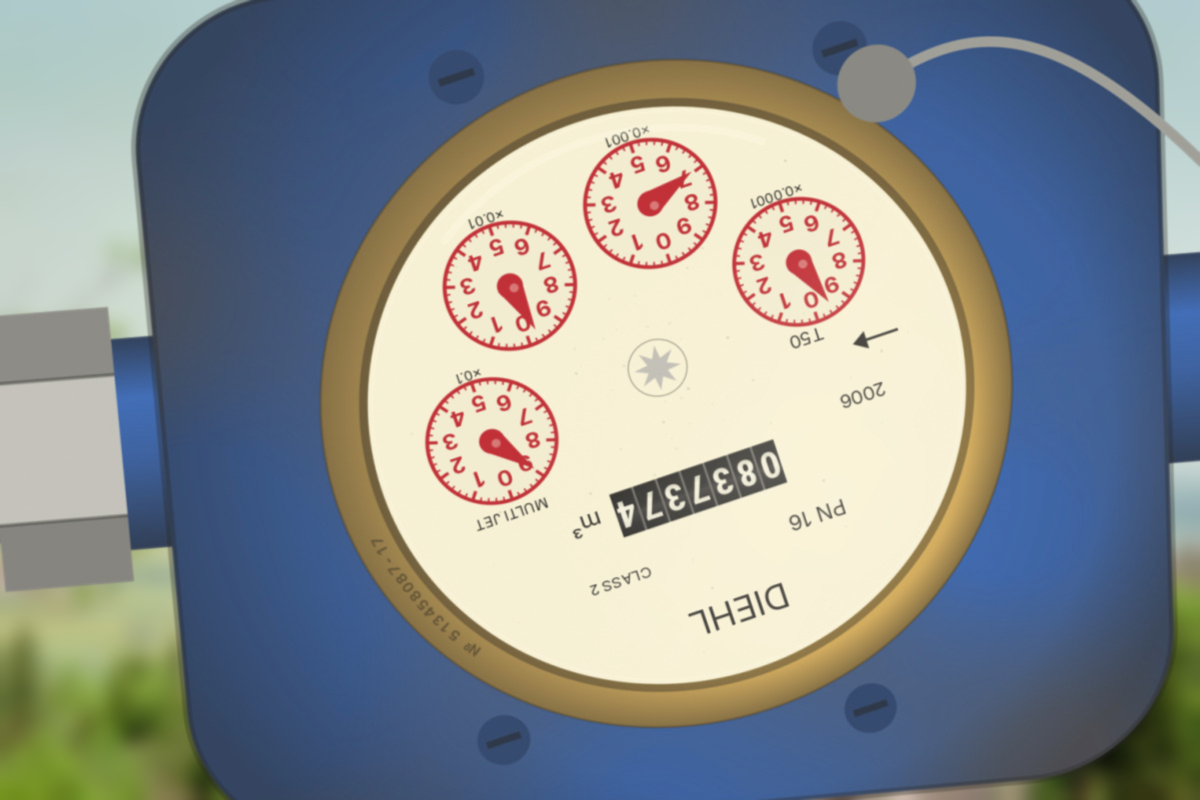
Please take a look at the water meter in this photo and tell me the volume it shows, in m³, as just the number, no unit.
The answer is 837374.8969
